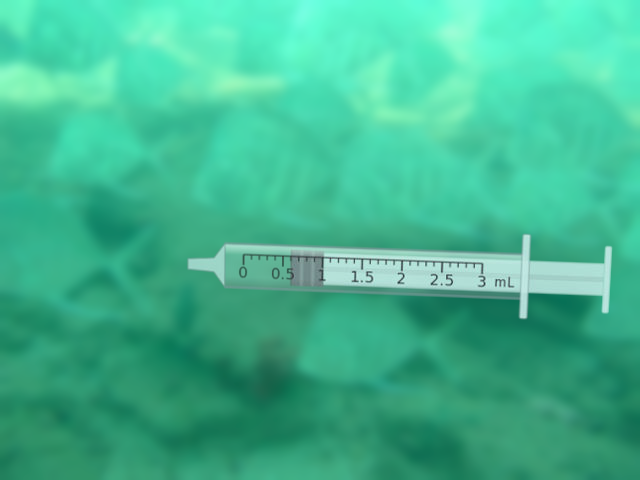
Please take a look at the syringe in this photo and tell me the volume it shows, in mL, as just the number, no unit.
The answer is 0.6
